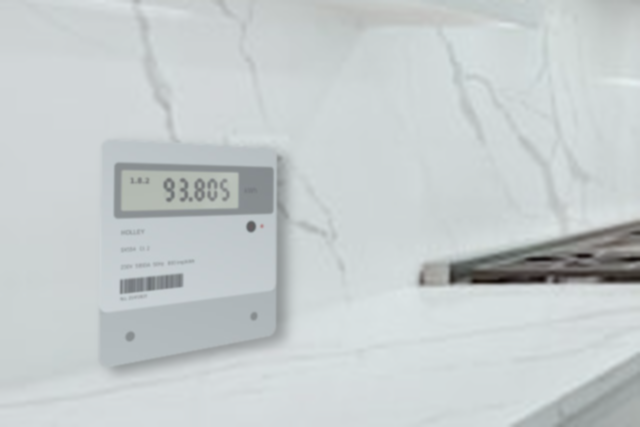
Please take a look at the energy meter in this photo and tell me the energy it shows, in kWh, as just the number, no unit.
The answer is 93.805
